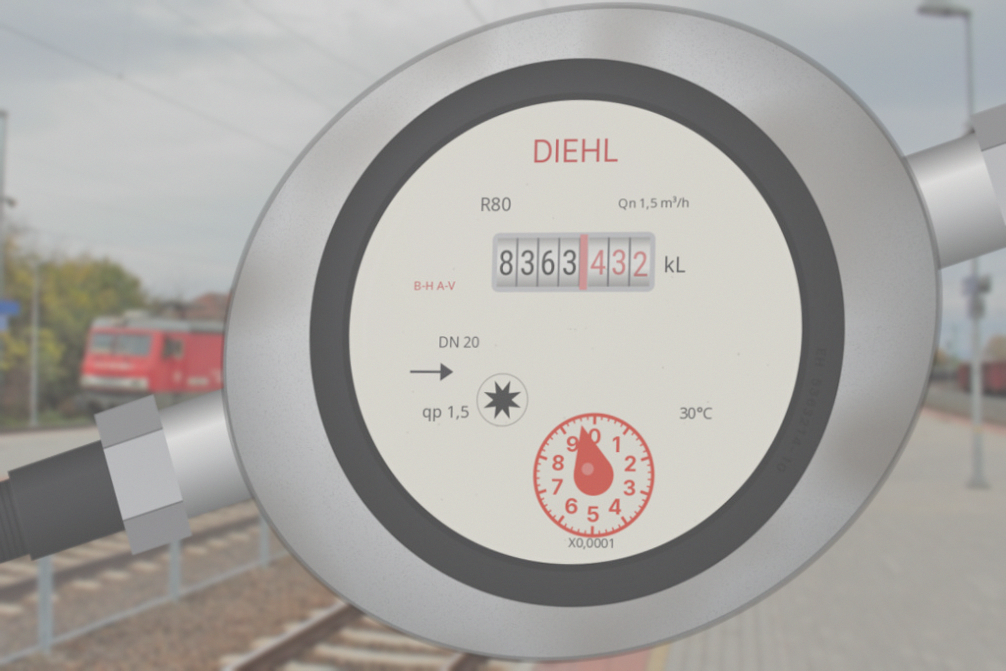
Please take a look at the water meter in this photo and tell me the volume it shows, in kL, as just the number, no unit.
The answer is 8363.4319
